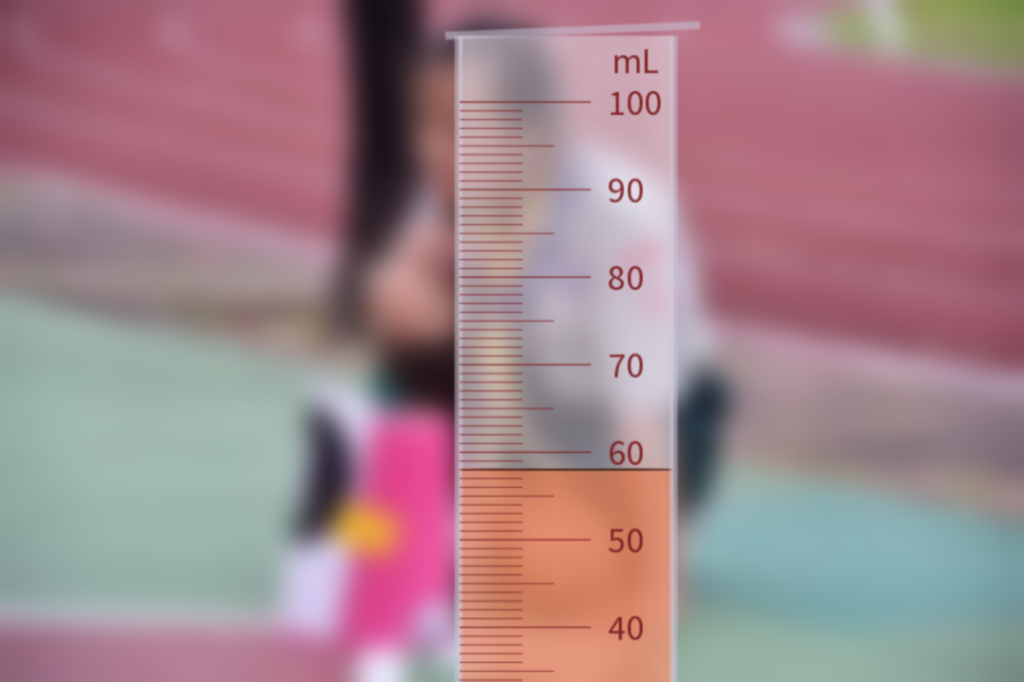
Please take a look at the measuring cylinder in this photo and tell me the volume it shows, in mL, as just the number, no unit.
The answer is 58
